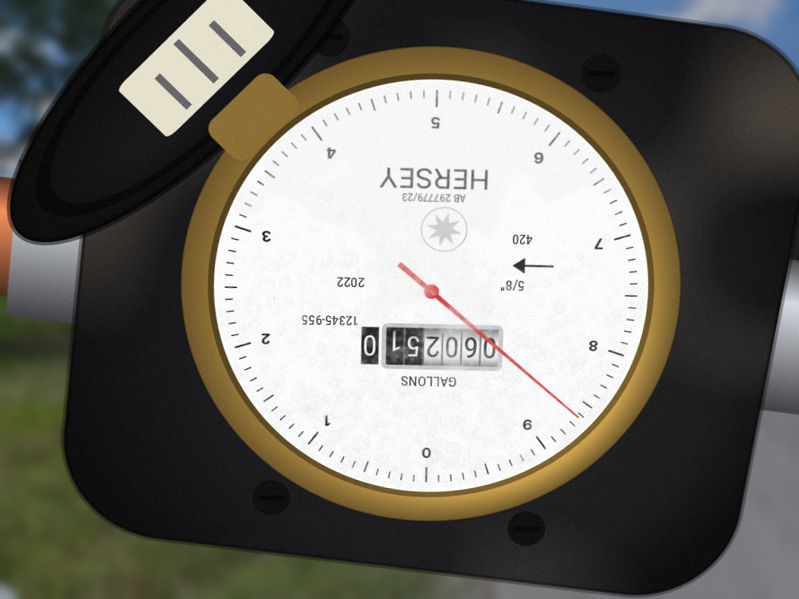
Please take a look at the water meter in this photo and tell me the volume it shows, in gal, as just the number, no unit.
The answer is 602508.6
